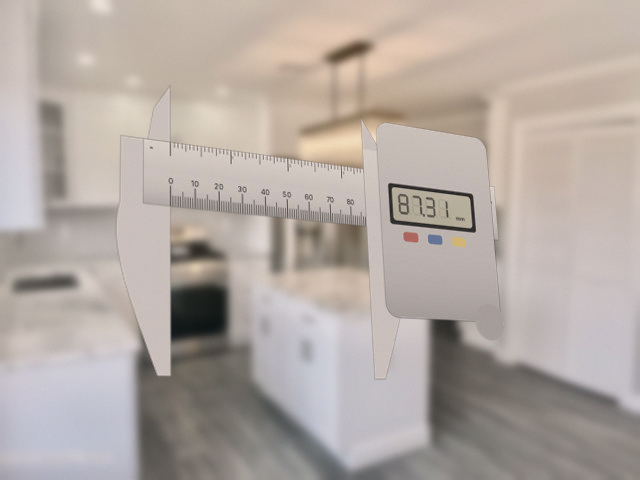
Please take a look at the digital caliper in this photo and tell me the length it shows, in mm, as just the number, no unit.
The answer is 87.31
